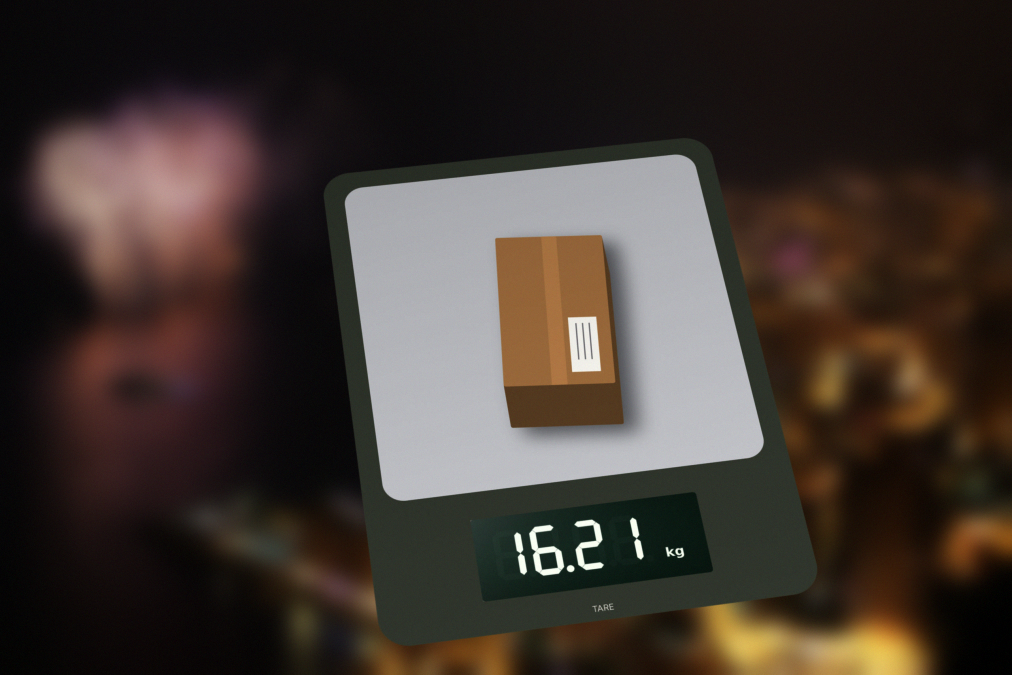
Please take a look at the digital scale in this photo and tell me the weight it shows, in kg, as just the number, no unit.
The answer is 16.21
